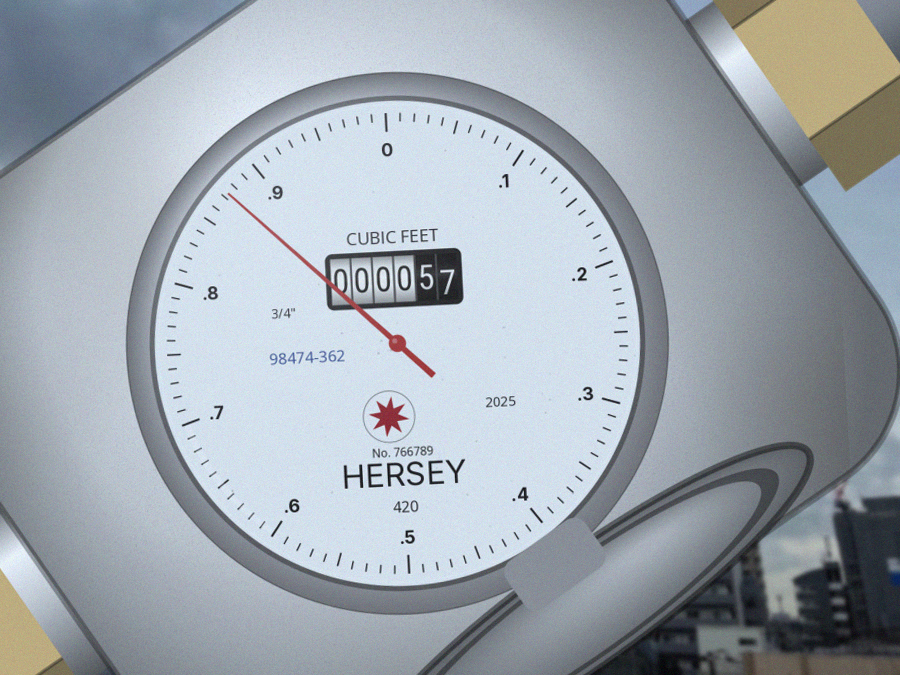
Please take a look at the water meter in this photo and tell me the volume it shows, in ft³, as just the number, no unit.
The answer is 56.87
